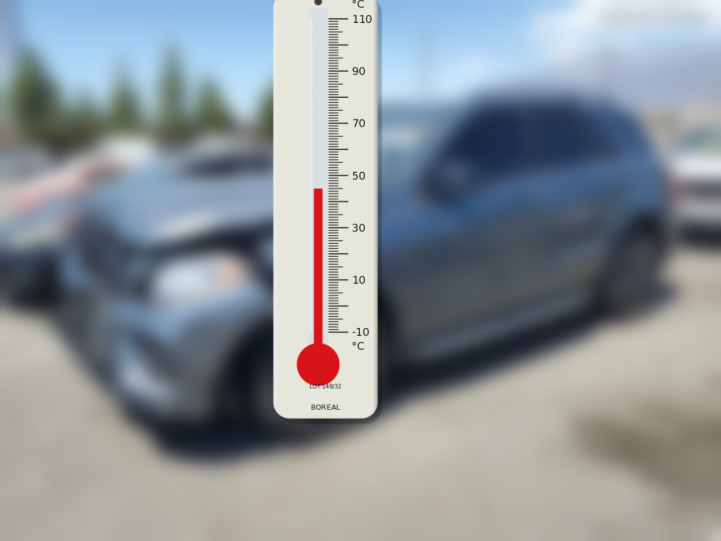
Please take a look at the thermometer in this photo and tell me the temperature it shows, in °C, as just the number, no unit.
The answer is 45
